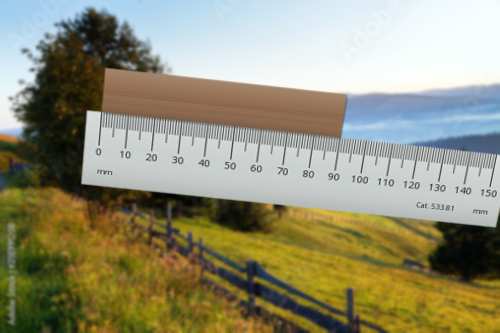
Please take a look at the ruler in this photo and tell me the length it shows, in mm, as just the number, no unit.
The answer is 90
